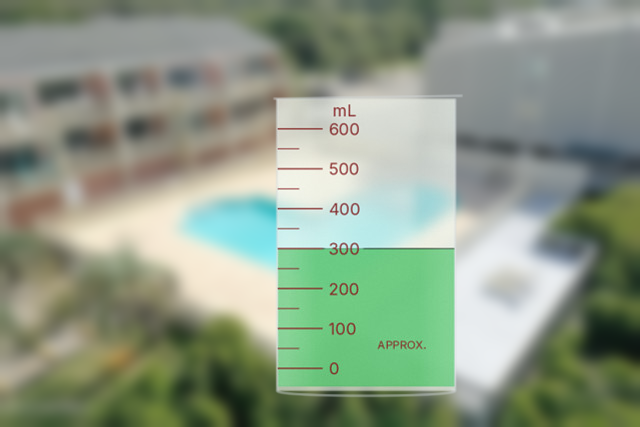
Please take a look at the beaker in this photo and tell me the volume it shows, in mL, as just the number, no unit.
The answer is 300
